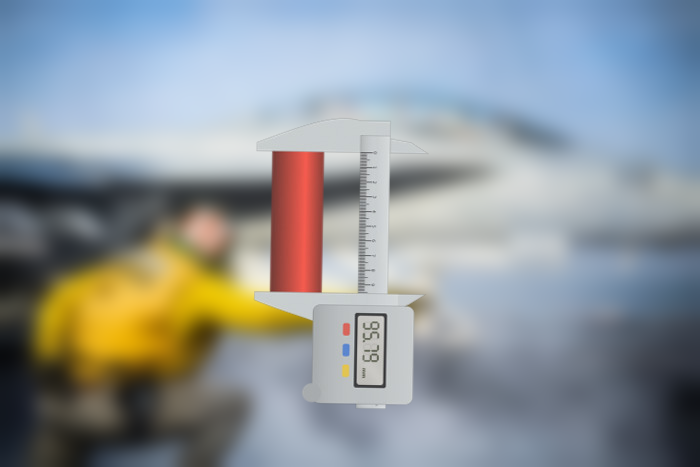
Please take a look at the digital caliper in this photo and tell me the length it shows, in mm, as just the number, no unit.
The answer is 95.79
